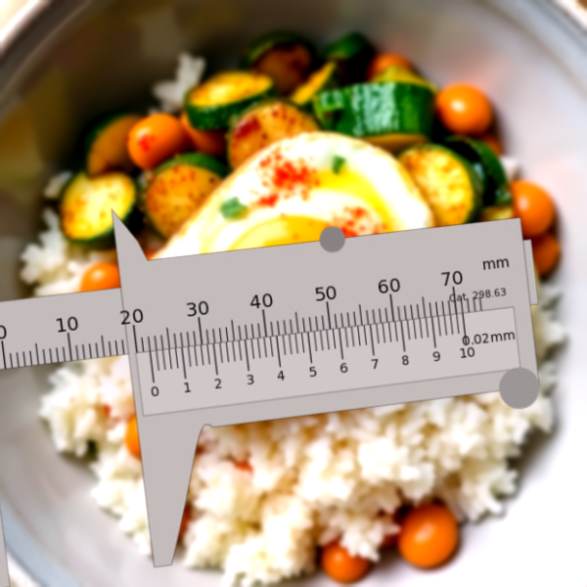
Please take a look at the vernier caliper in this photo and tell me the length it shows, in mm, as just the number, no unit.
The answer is 22.0
